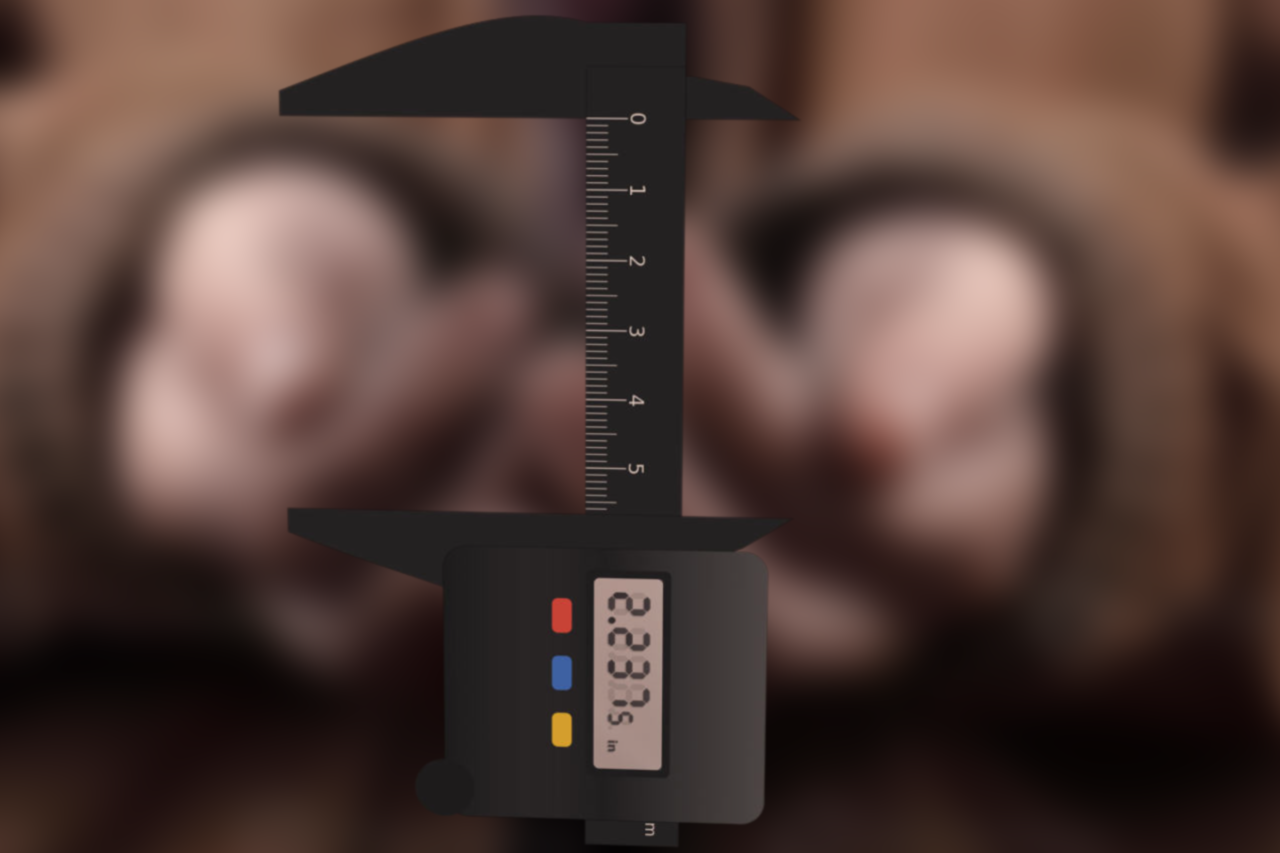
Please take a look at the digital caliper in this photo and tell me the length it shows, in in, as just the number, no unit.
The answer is 2.2375
